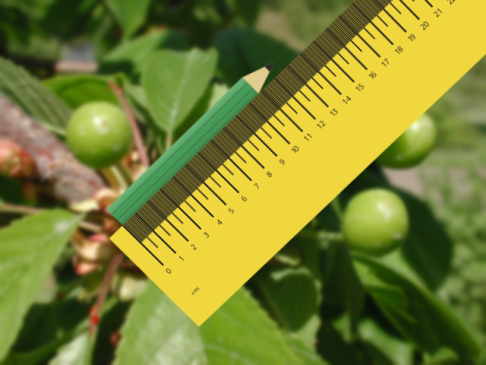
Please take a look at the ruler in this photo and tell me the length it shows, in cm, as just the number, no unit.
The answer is 12.5
